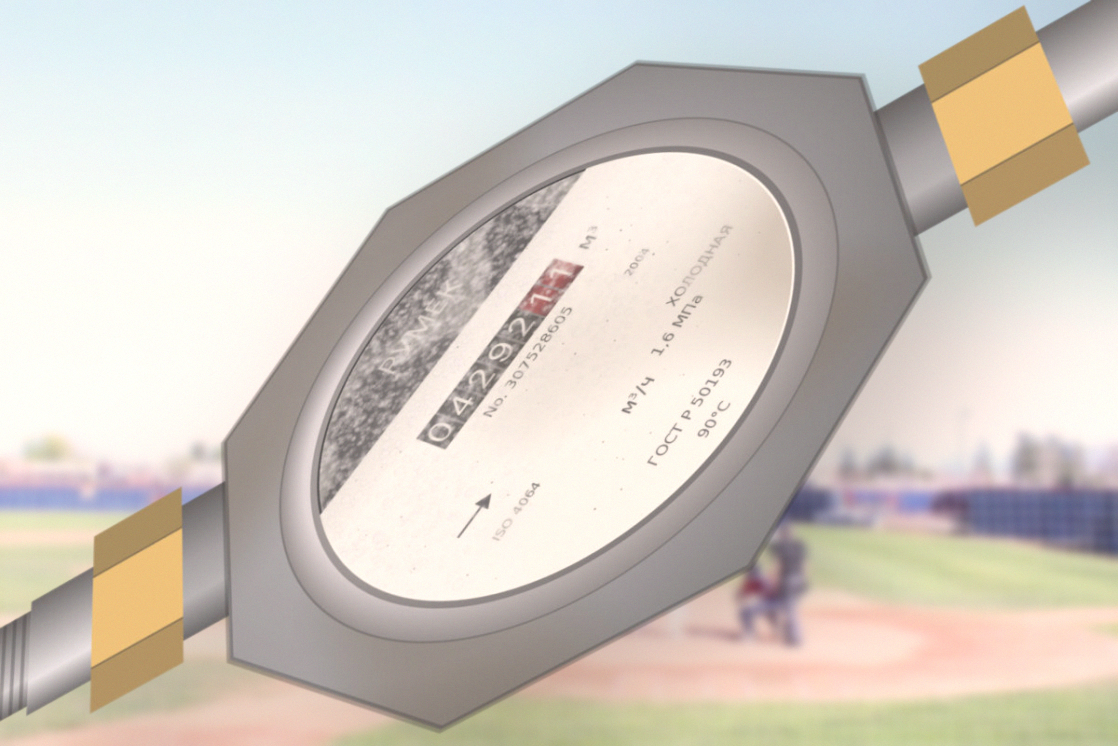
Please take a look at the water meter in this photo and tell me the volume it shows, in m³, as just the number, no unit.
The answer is 4292.11
